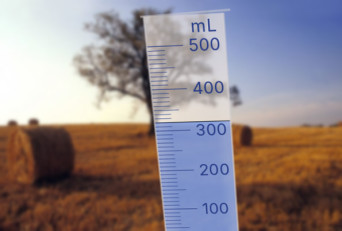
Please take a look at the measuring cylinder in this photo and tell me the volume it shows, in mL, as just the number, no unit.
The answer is 320
